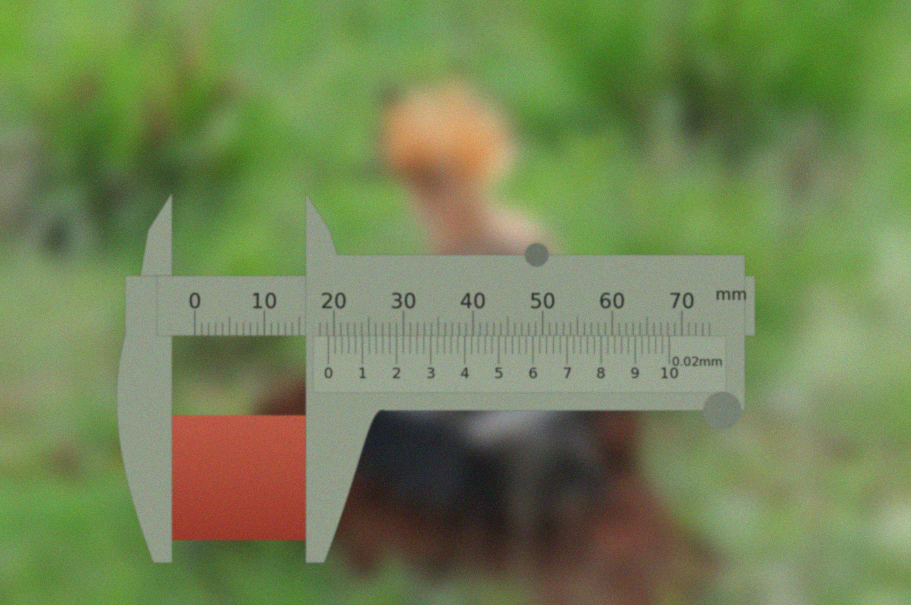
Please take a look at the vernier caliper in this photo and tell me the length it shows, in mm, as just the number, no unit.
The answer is 19.2
